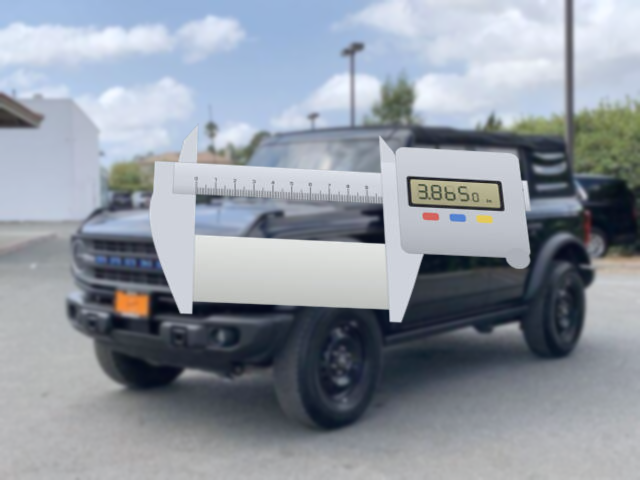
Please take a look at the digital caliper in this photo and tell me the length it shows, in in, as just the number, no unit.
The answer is 3.8650
